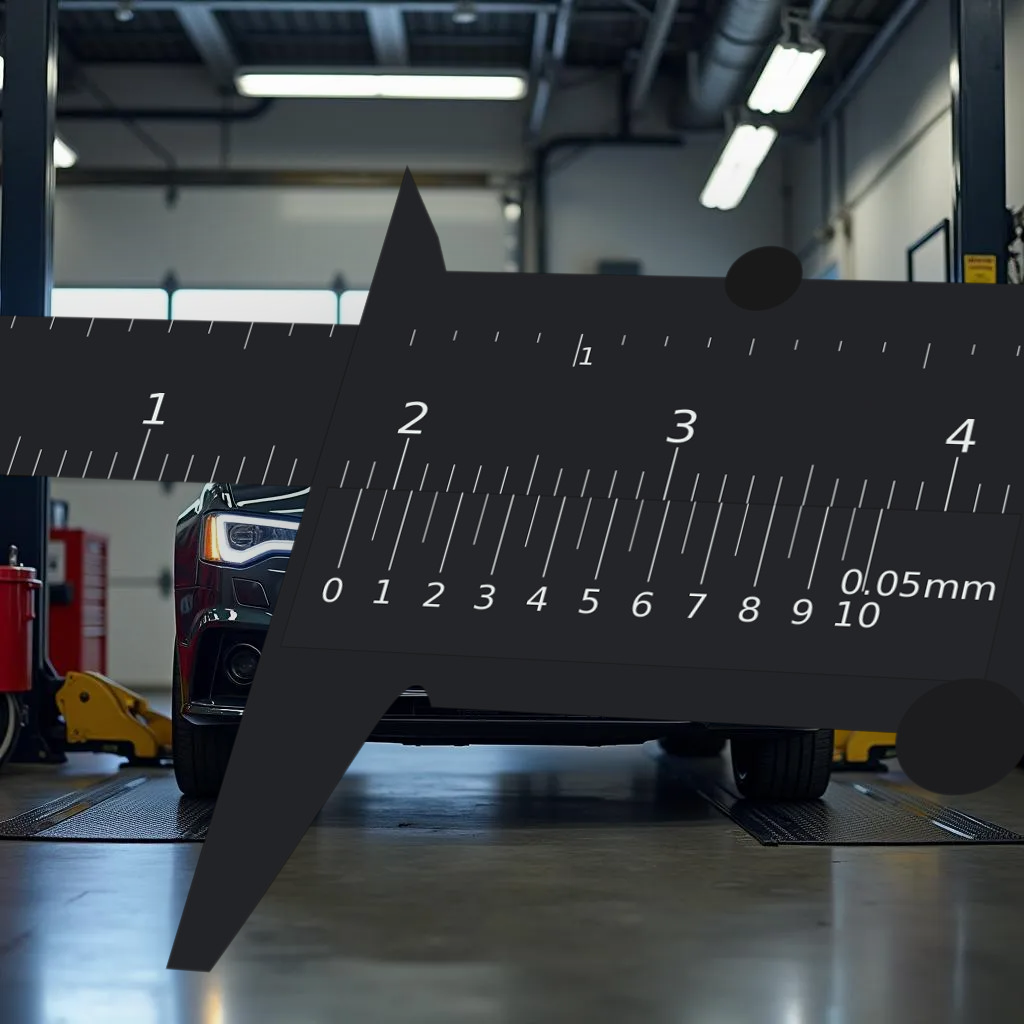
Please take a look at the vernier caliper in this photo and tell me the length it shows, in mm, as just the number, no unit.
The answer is 18.80
